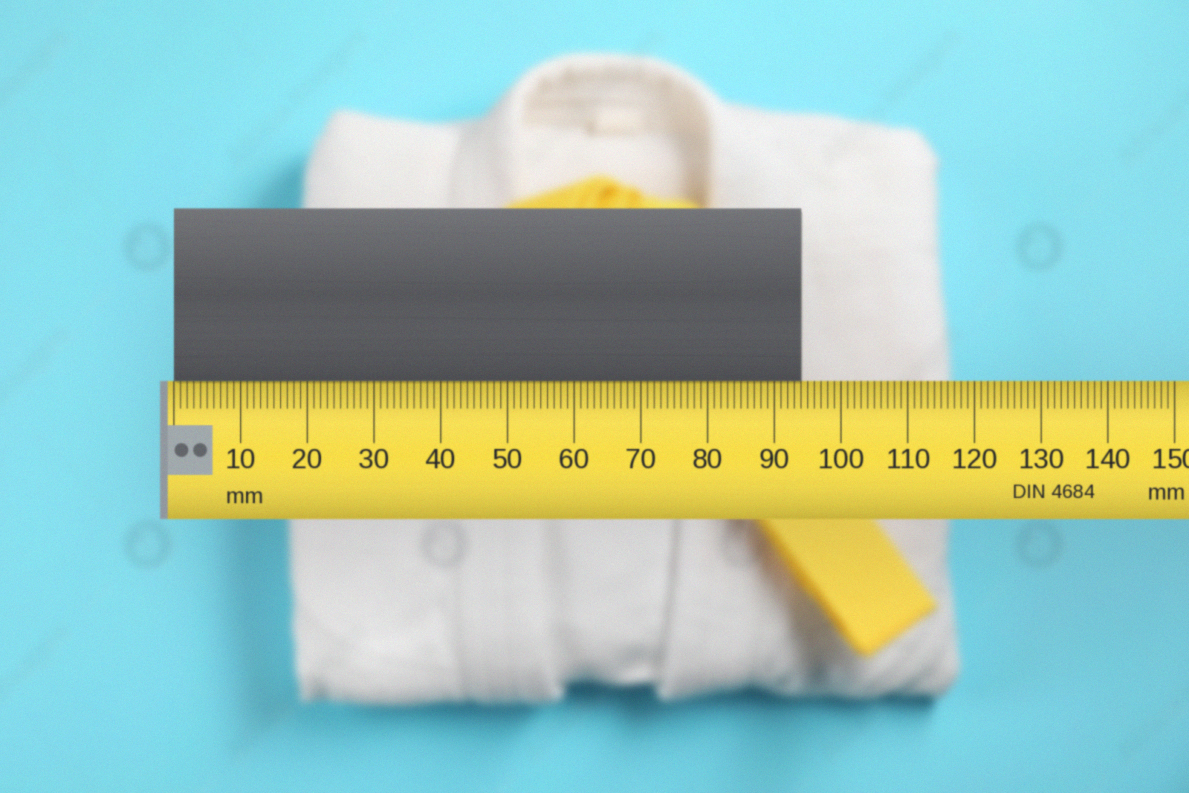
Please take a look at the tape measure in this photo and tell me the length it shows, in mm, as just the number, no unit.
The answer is 94
